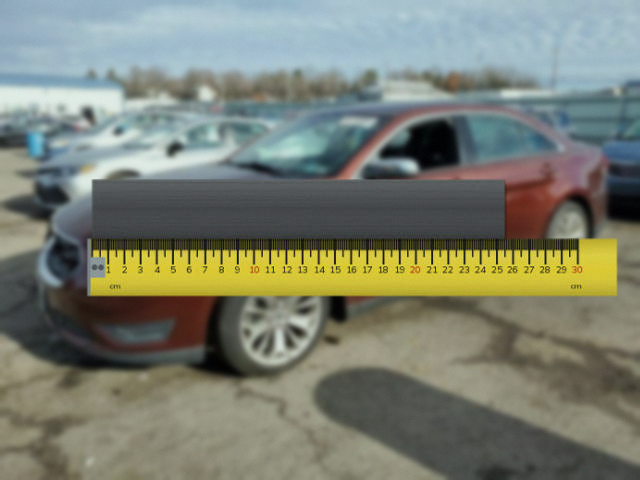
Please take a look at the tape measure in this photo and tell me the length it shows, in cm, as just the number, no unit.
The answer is 25.5
